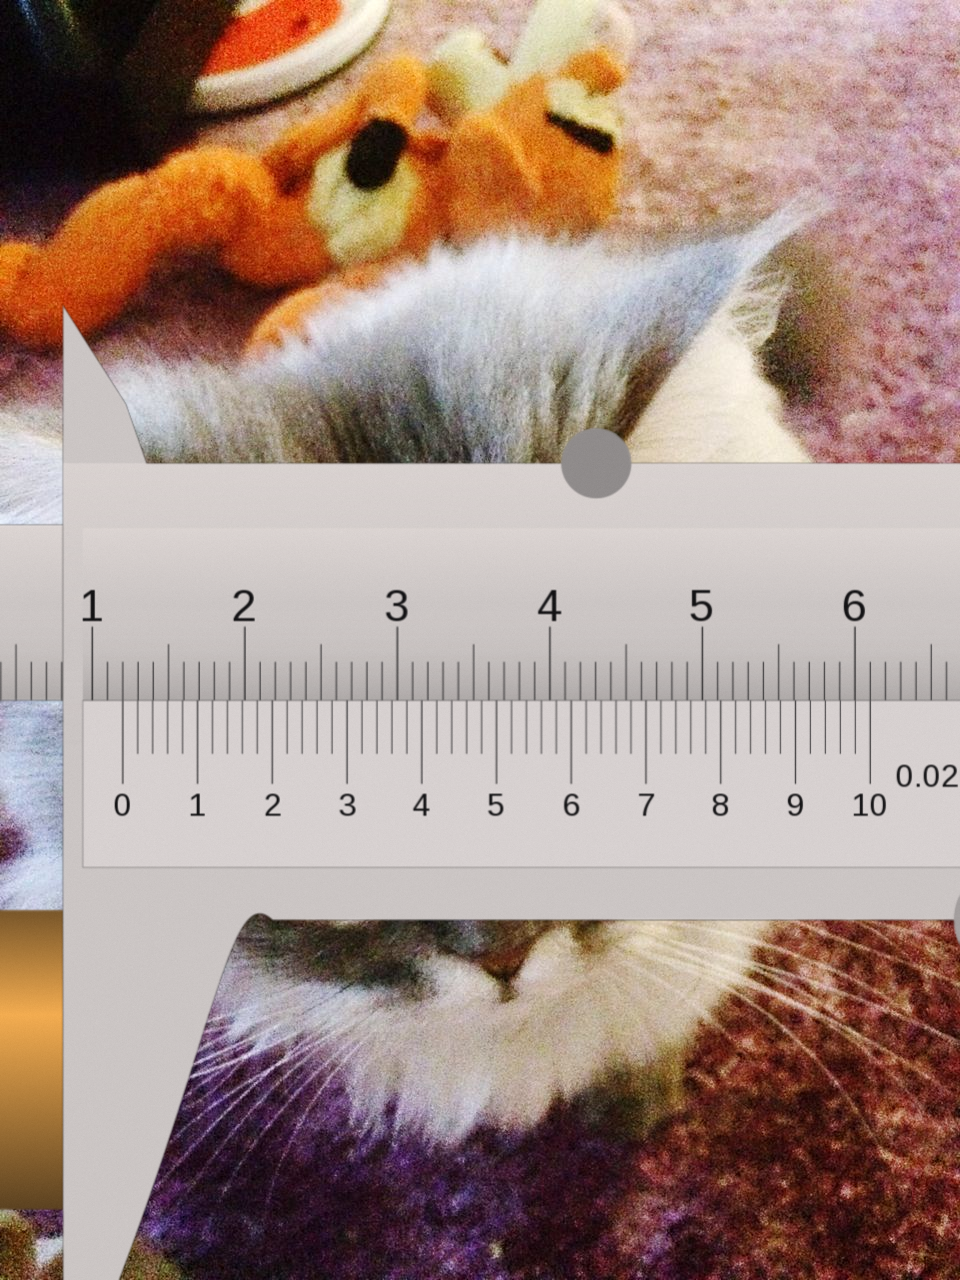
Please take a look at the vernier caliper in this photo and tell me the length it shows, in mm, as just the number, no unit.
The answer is 12.0
